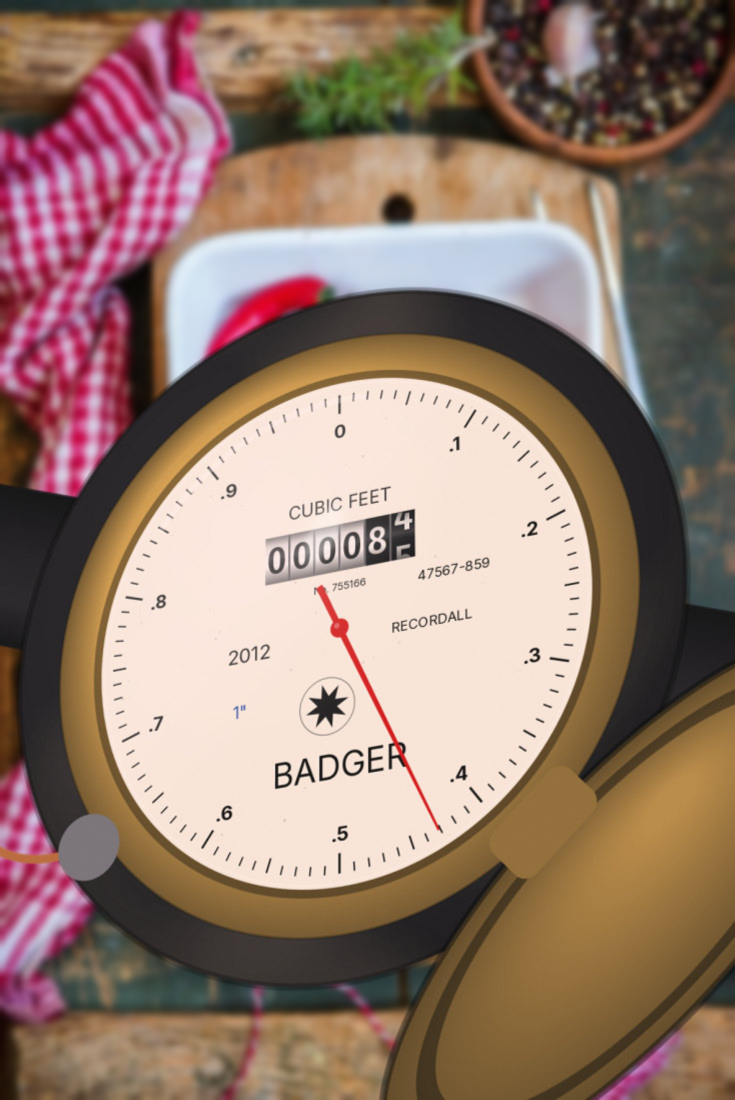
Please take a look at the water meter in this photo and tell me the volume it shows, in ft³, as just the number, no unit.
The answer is 84.43
